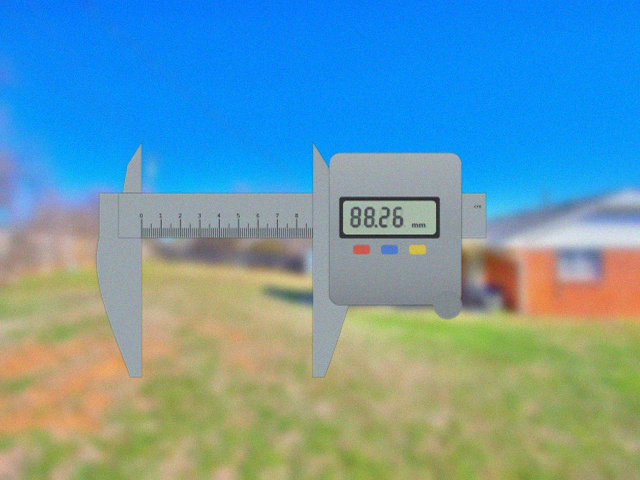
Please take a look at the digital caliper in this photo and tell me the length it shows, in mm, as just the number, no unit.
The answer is 88.26
